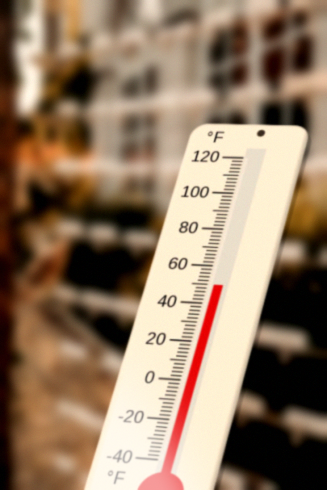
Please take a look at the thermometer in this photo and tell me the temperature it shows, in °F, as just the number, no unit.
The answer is 50
